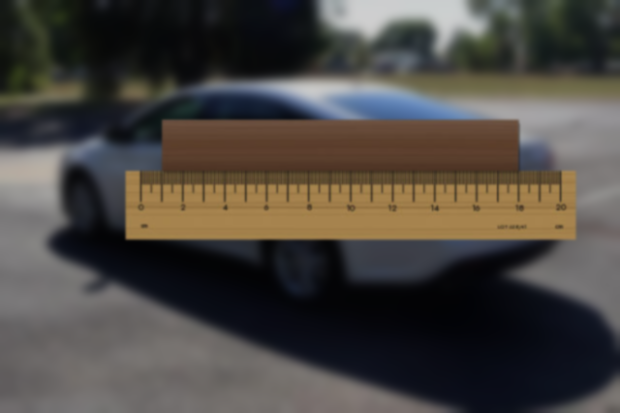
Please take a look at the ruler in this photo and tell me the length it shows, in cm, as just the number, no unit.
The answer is 17
